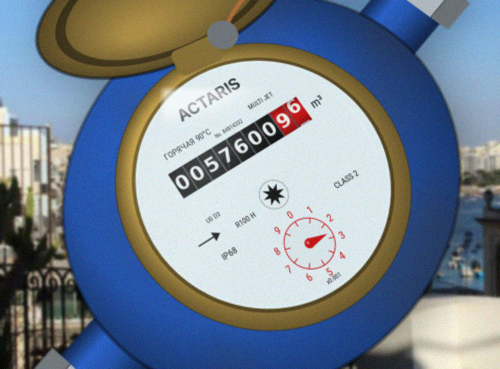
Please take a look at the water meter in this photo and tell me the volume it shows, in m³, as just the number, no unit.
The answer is 57600.962
